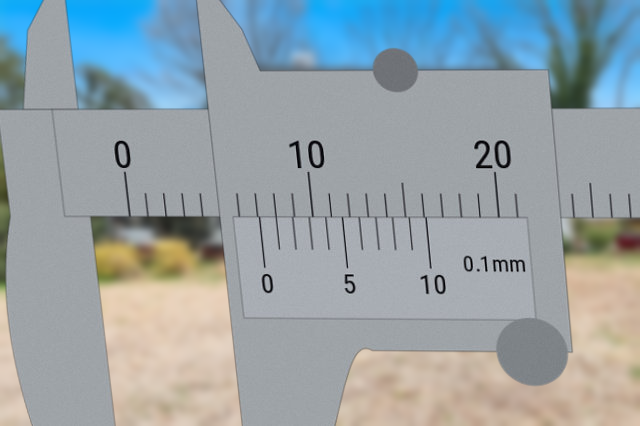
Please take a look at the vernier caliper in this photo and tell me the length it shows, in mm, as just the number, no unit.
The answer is 7.1
